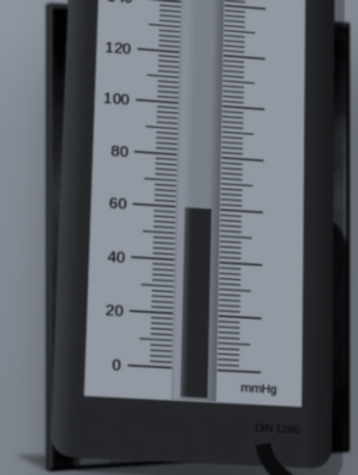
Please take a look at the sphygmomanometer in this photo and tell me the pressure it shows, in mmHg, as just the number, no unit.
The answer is 60
